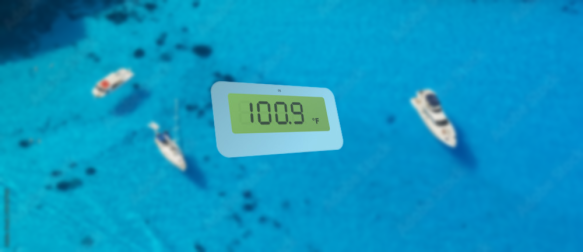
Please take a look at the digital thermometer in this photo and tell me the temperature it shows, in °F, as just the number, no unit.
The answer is 100.9
